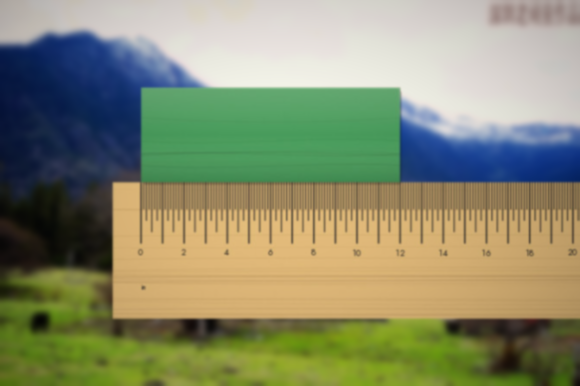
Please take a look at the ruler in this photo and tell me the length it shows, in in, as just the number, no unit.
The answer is 12
